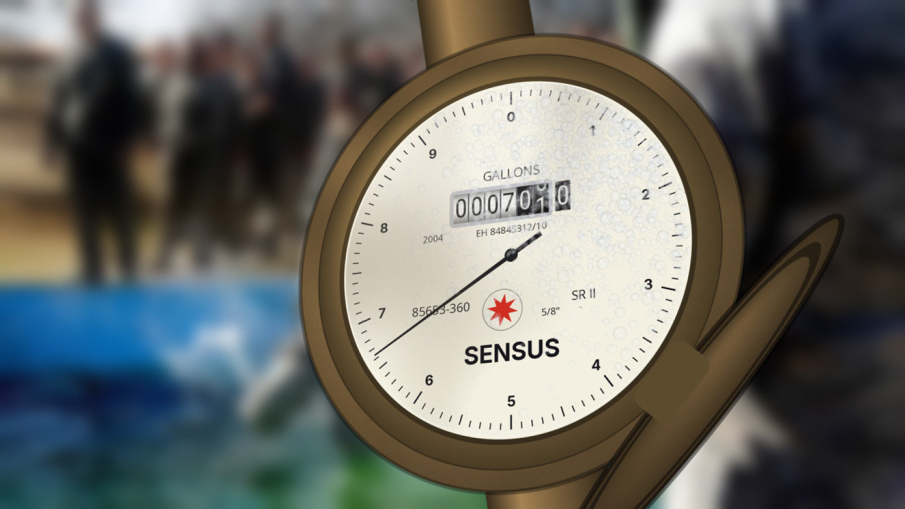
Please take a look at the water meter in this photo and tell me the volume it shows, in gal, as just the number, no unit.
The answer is 7006.6
